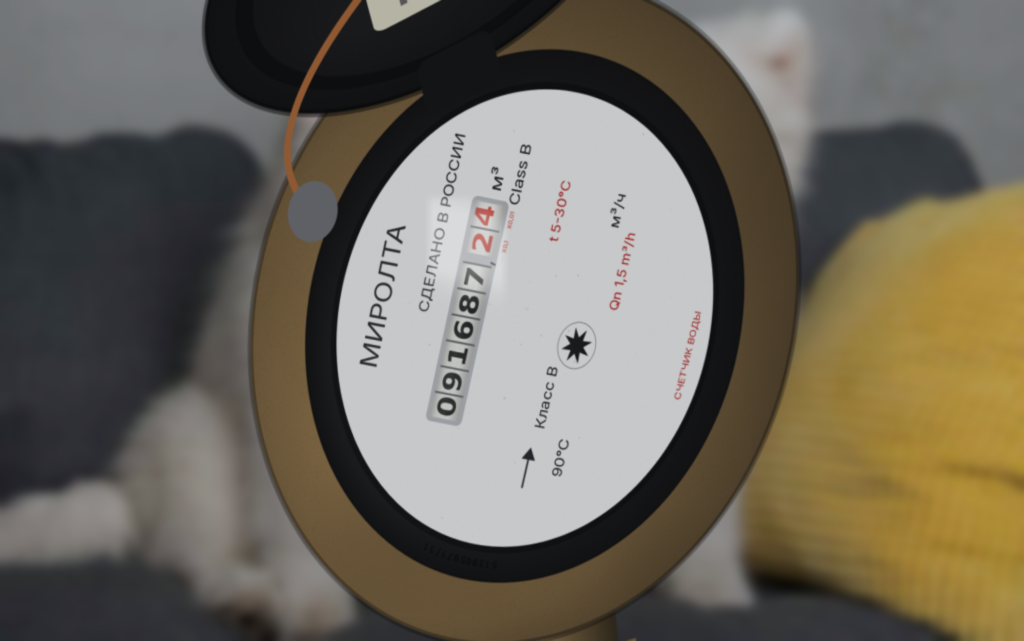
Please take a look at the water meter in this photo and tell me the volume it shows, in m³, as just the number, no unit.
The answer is 91687.24
